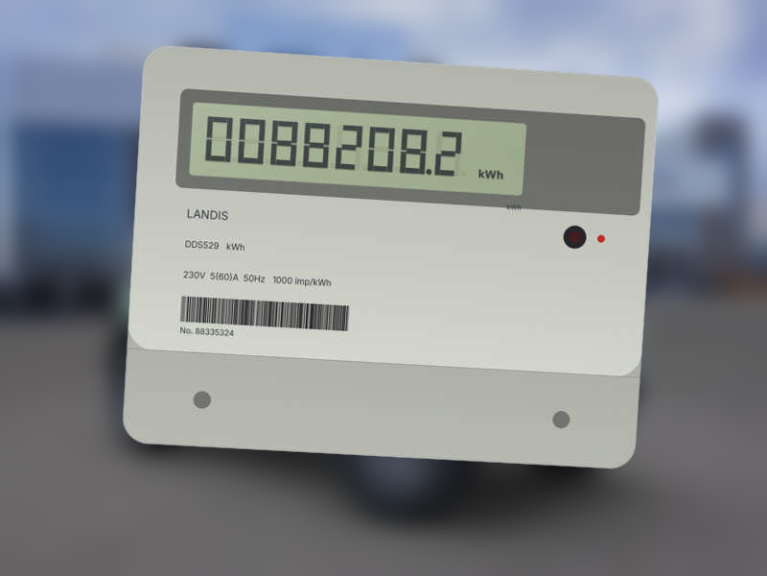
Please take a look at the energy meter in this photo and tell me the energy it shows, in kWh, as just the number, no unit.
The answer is 88208.2
